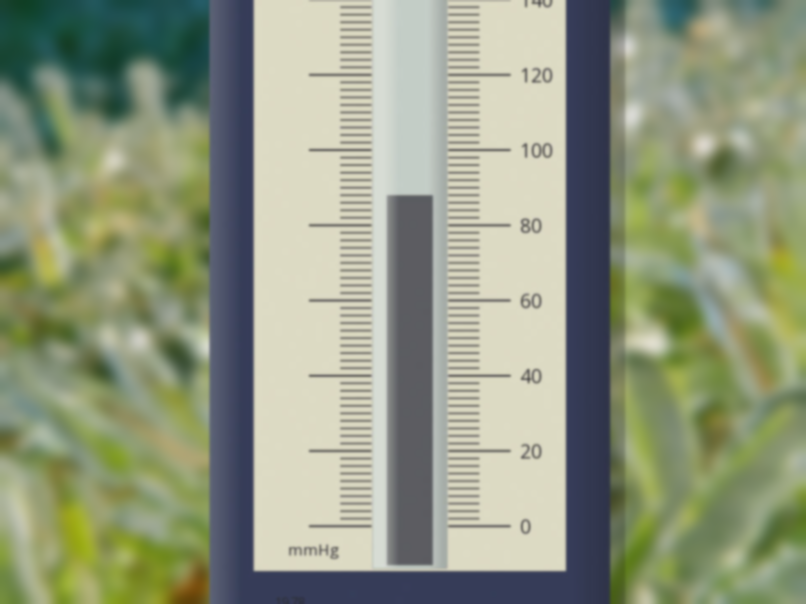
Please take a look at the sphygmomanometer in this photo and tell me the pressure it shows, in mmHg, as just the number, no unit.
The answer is 88
